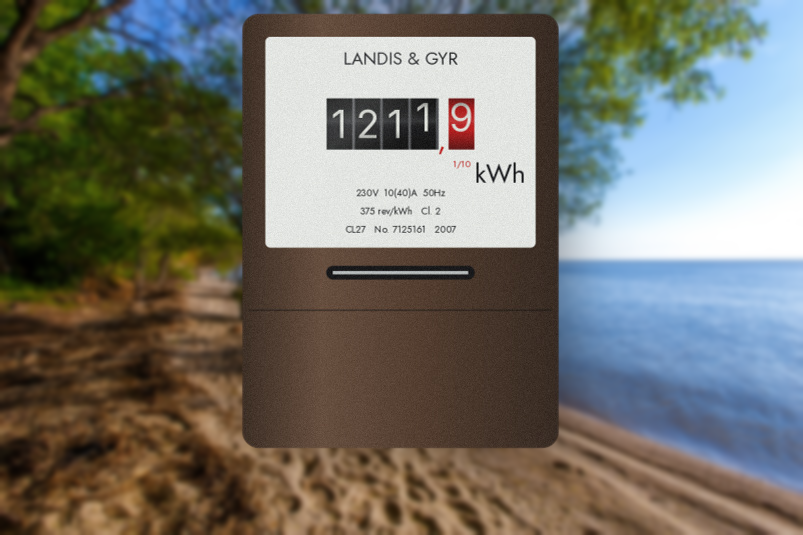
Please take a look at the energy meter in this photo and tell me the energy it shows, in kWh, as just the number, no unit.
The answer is 1211.9
